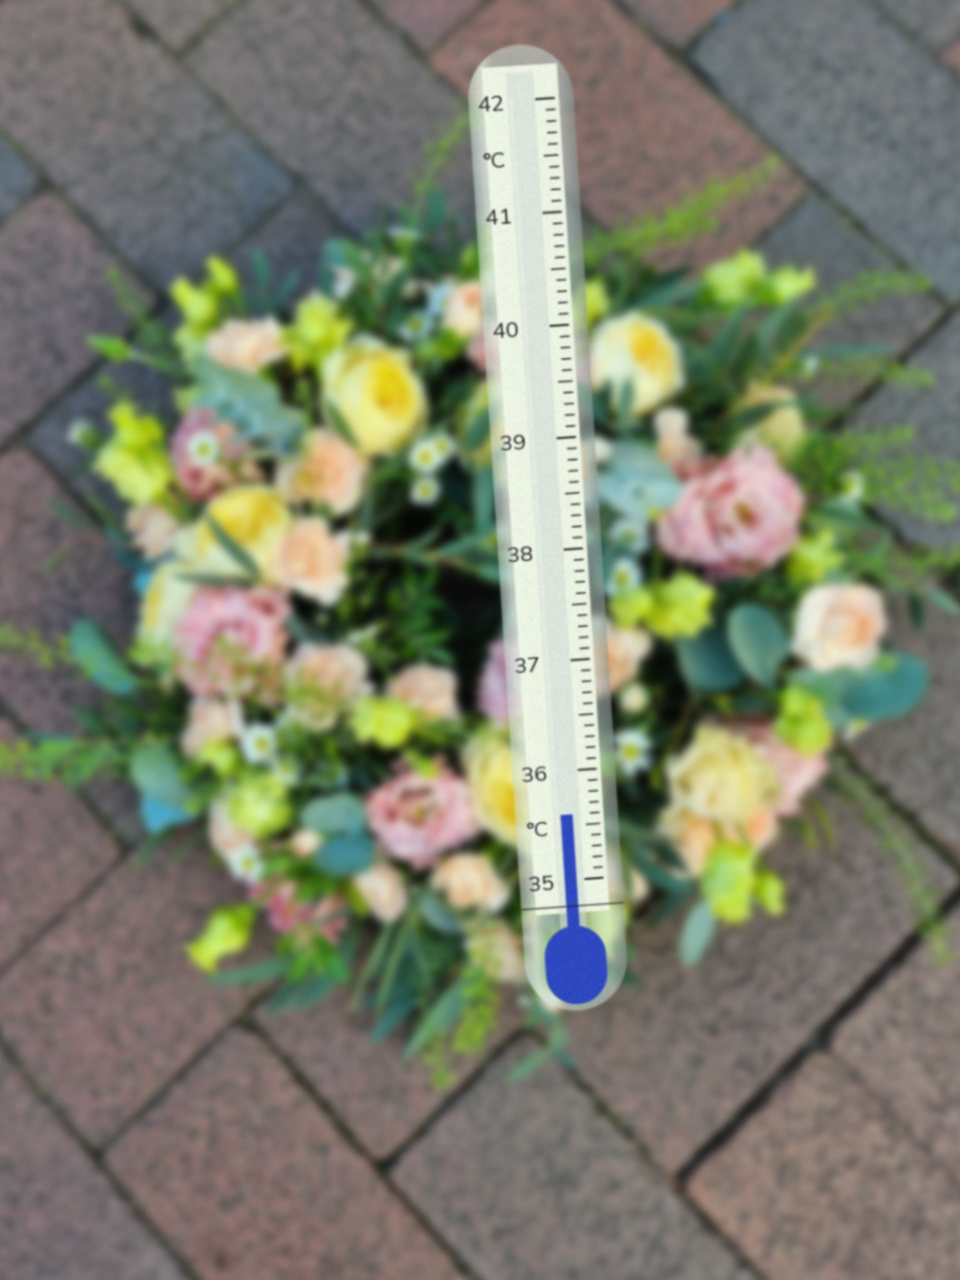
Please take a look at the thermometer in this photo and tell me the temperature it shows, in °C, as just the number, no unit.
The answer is 35.6
